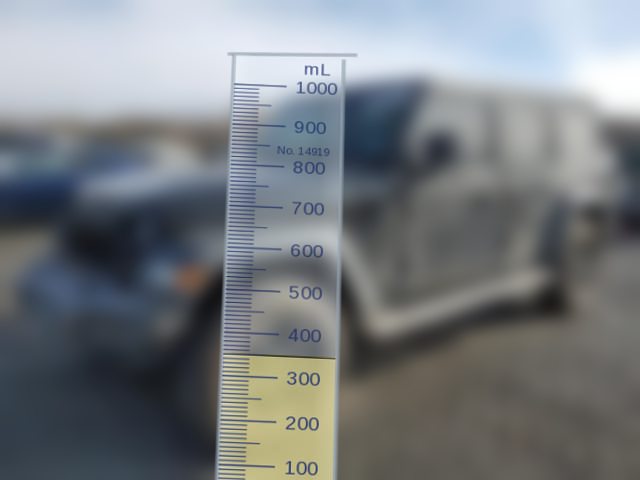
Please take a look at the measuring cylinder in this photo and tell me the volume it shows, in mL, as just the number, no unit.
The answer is 350
